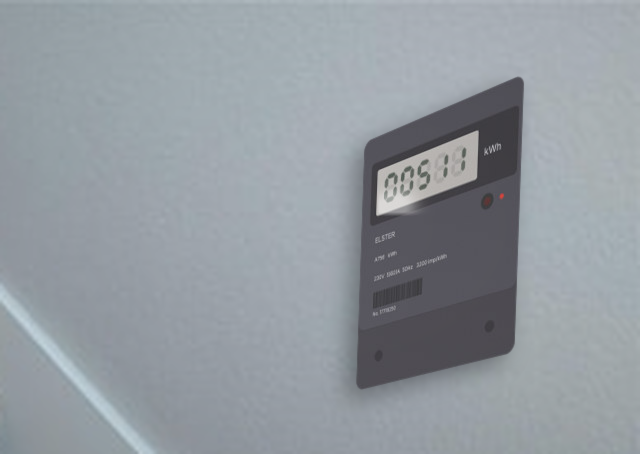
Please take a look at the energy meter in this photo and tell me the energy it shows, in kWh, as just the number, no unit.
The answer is 511
